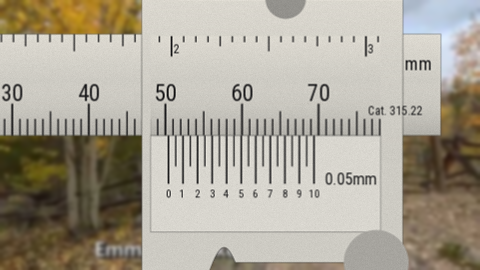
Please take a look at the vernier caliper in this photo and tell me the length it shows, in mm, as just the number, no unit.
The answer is 50.4
